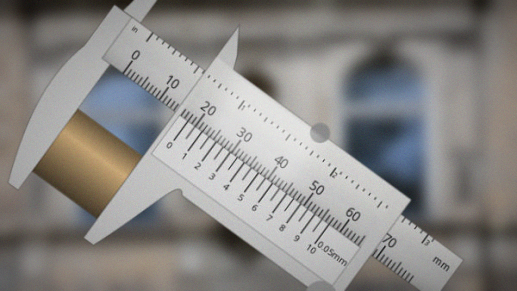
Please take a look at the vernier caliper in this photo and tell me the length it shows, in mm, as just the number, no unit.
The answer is 18.0
